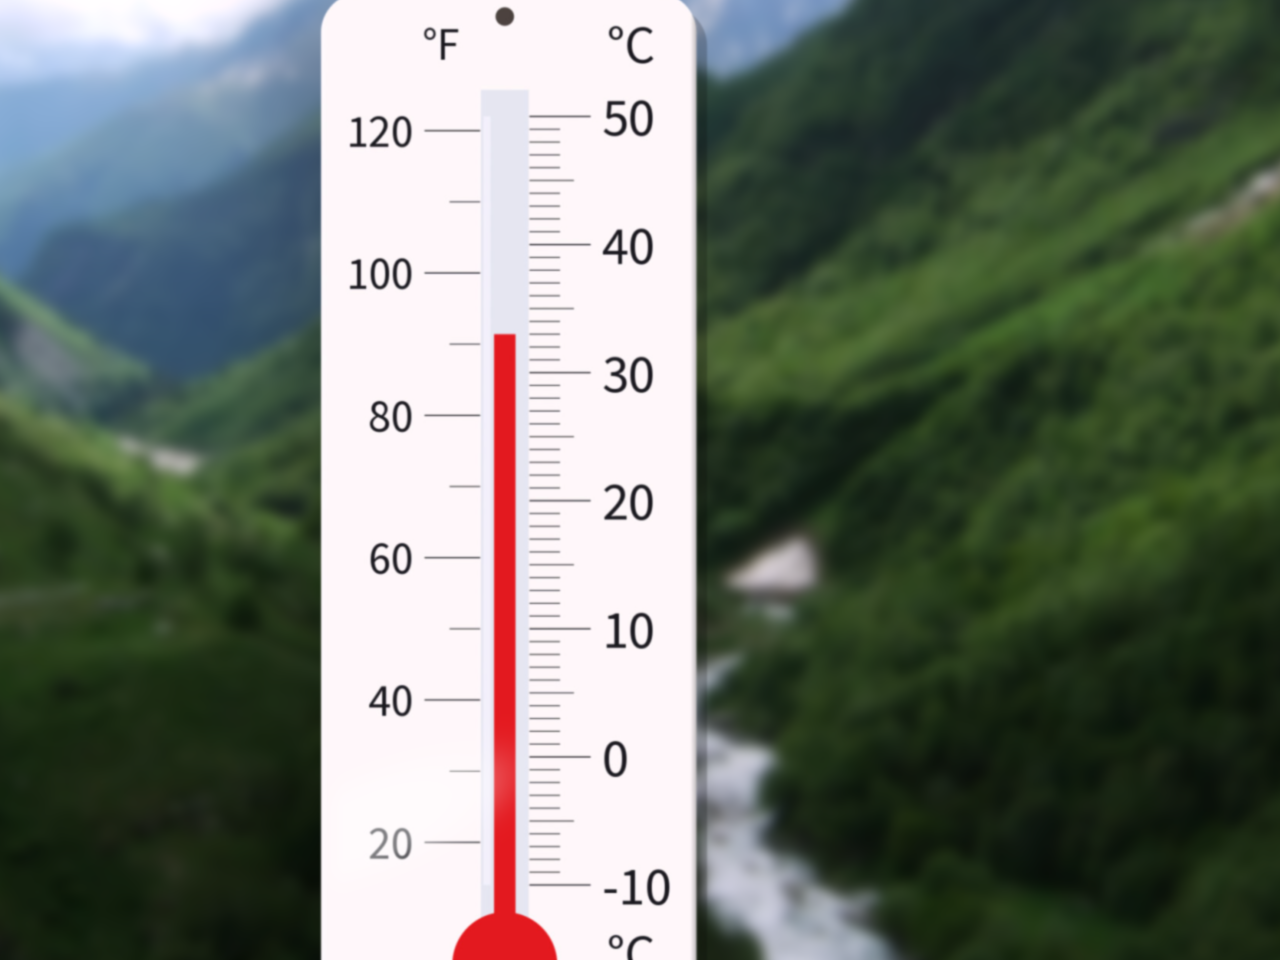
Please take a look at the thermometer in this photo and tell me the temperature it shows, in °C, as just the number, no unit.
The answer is 33
